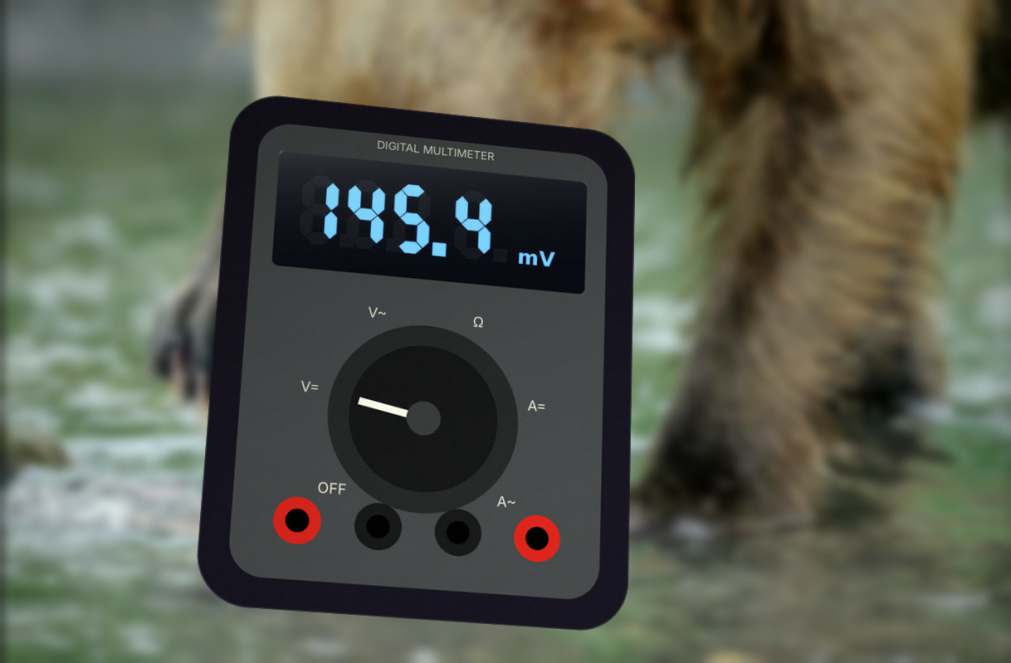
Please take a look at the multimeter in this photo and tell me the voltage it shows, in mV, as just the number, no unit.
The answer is 145.4
